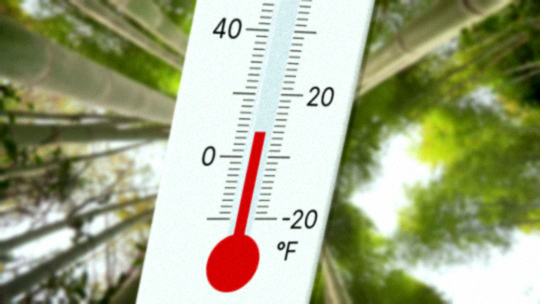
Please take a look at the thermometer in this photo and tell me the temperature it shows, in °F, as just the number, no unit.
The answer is 8
